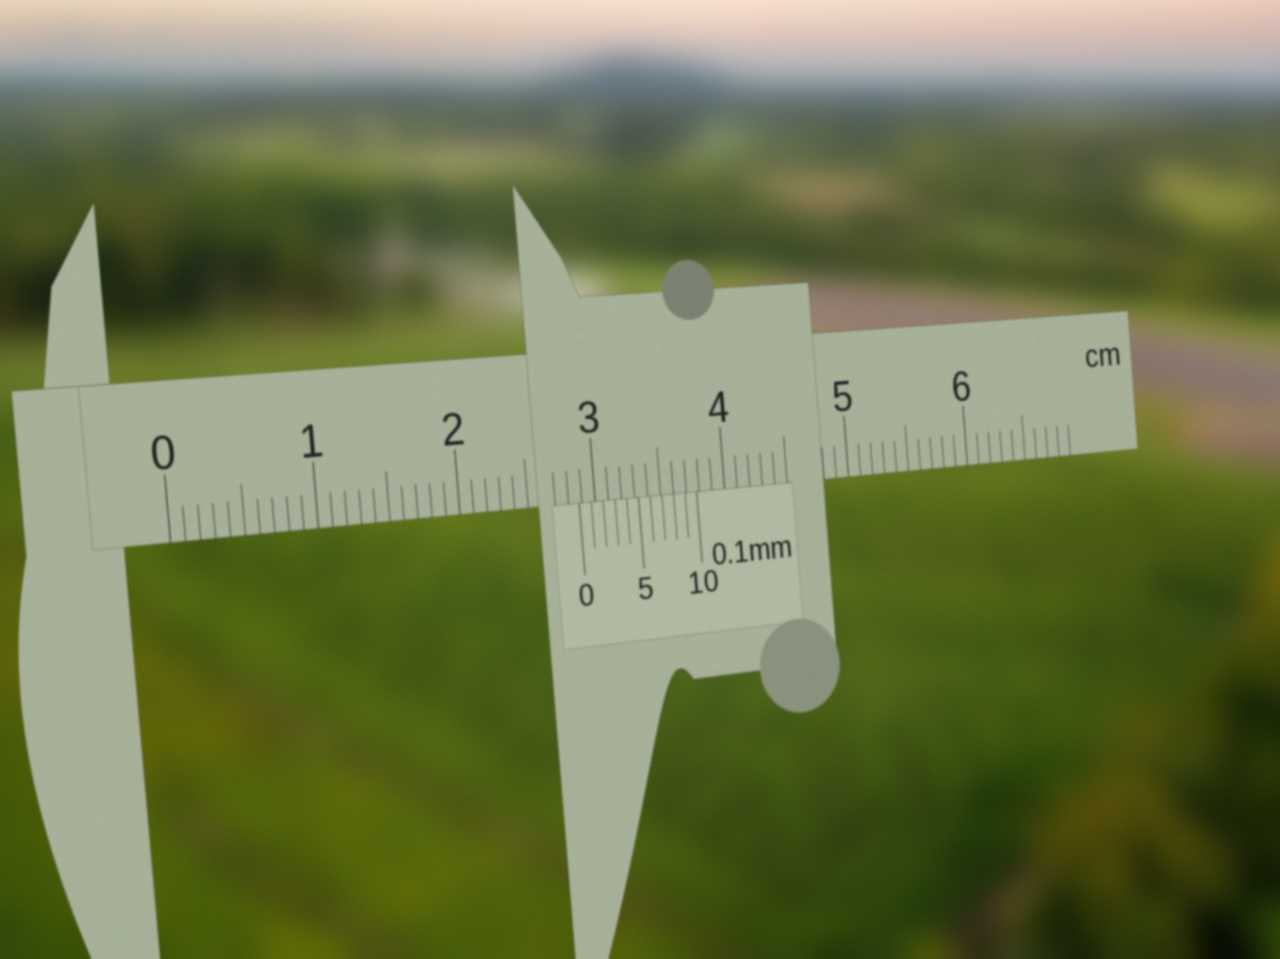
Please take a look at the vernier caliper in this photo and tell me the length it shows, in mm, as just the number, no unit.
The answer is 28.8
